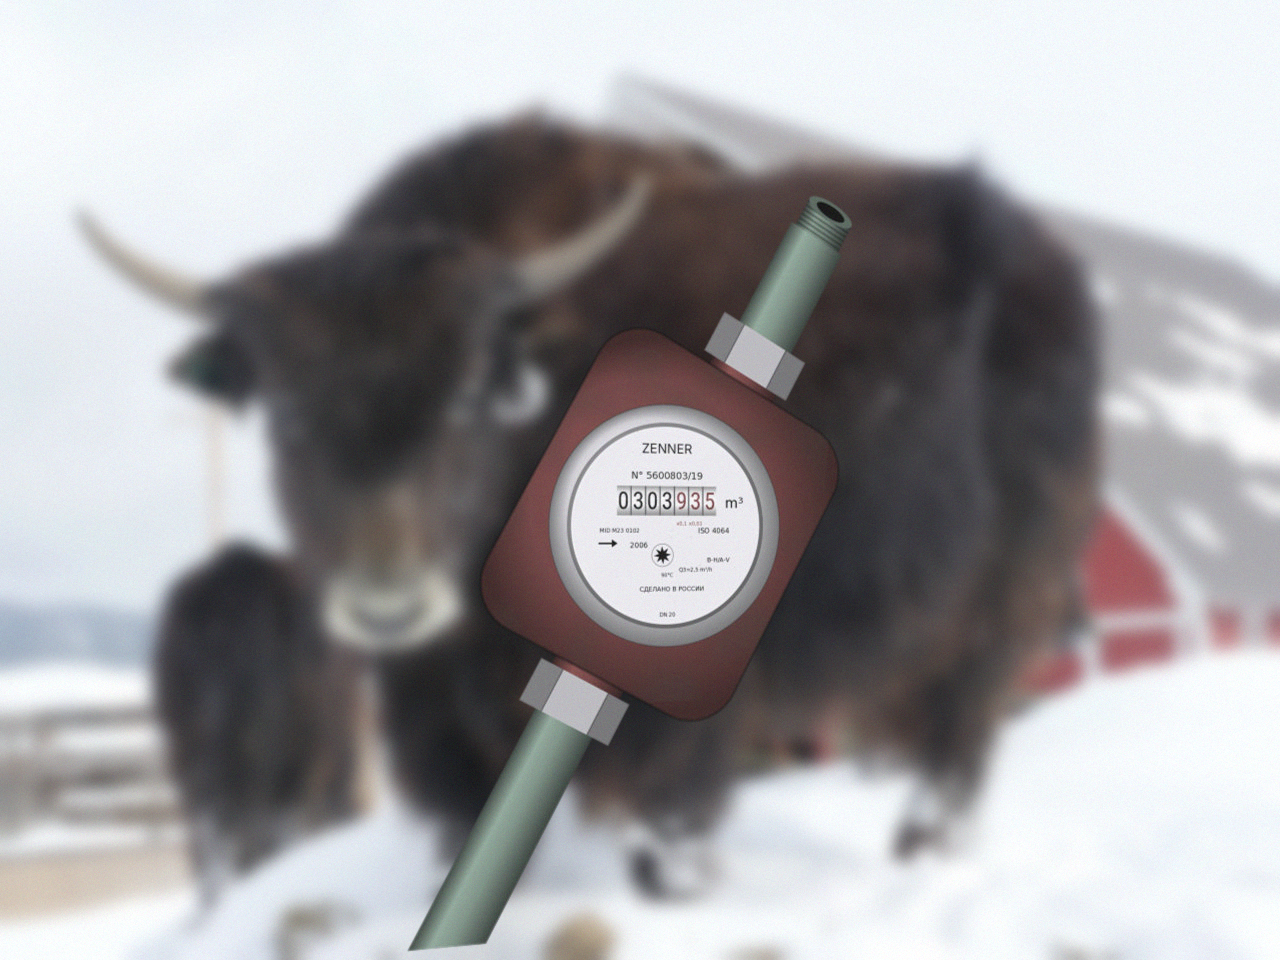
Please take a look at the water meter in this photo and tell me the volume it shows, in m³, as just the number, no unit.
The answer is 303.935
